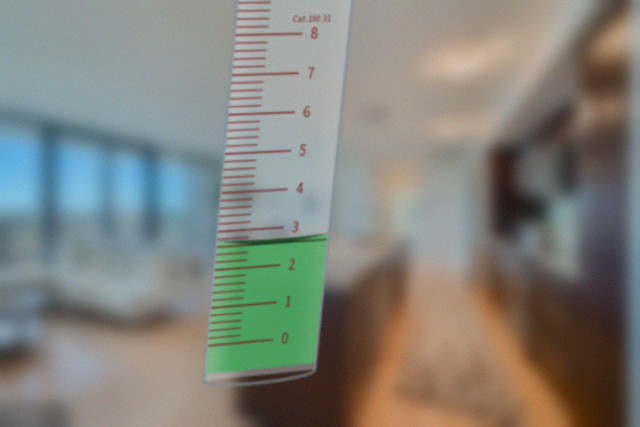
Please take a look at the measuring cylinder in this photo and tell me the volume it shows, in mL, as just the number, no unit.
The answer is 2.6
